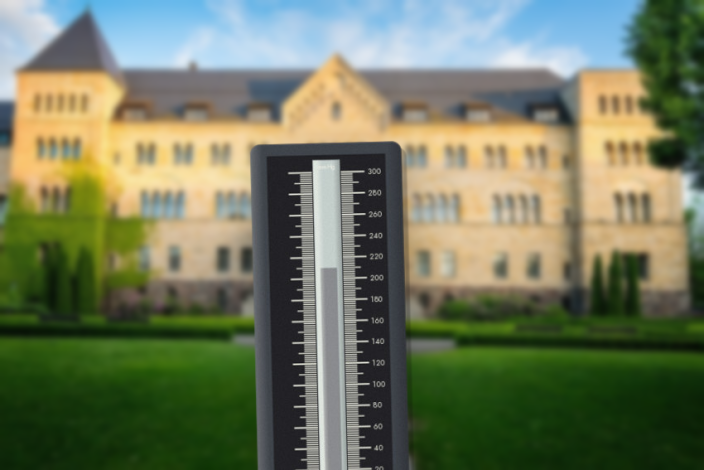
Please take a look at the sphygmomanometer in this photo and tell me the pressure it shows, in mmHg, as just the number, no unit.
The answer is 210
